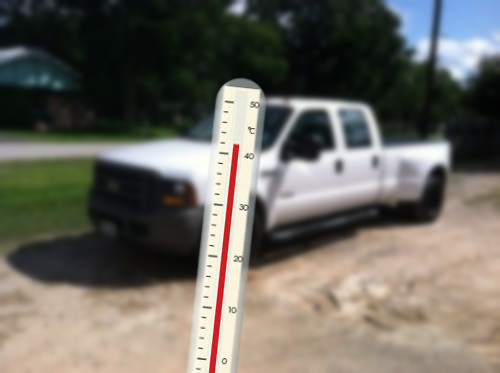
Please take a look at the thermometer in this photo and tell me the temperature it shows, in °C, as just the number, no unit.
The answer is 42
